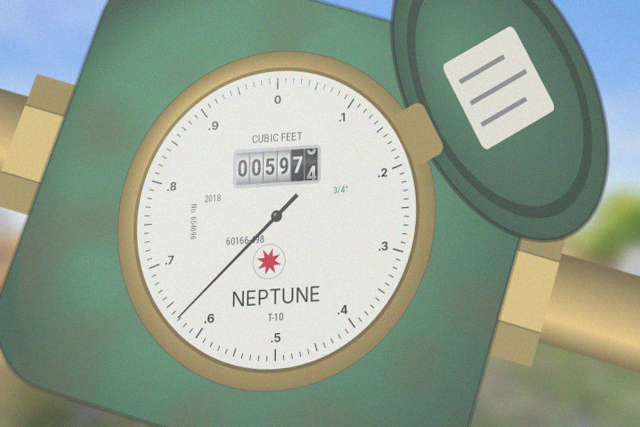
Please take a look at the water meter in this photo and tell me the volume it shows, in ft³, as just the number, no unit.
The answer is 5973.63
